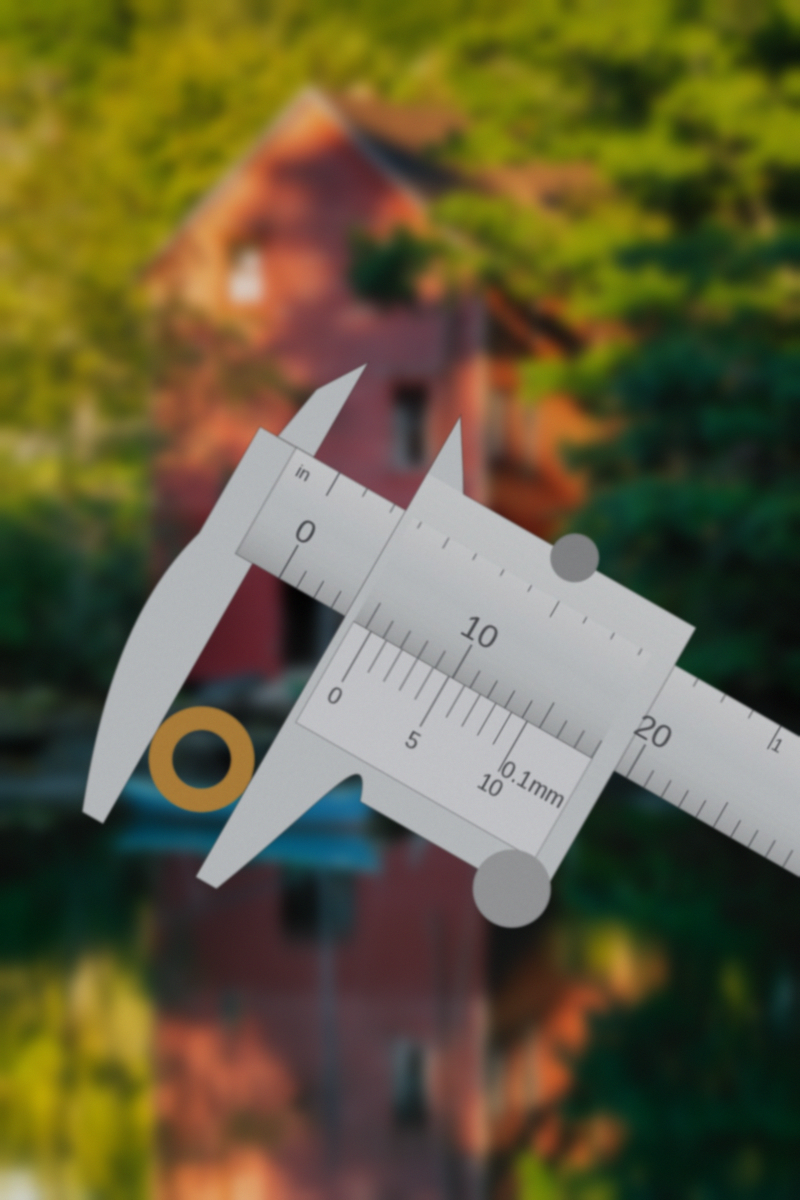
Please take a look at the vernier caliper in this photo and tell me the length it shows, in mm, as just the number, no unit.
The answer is 5.3
